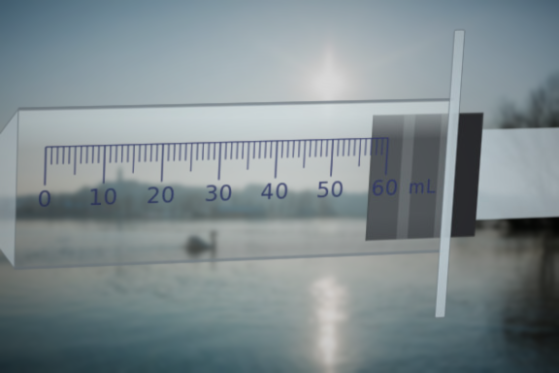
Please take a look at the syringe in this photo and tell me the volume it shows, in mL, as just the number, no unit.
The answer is 57
